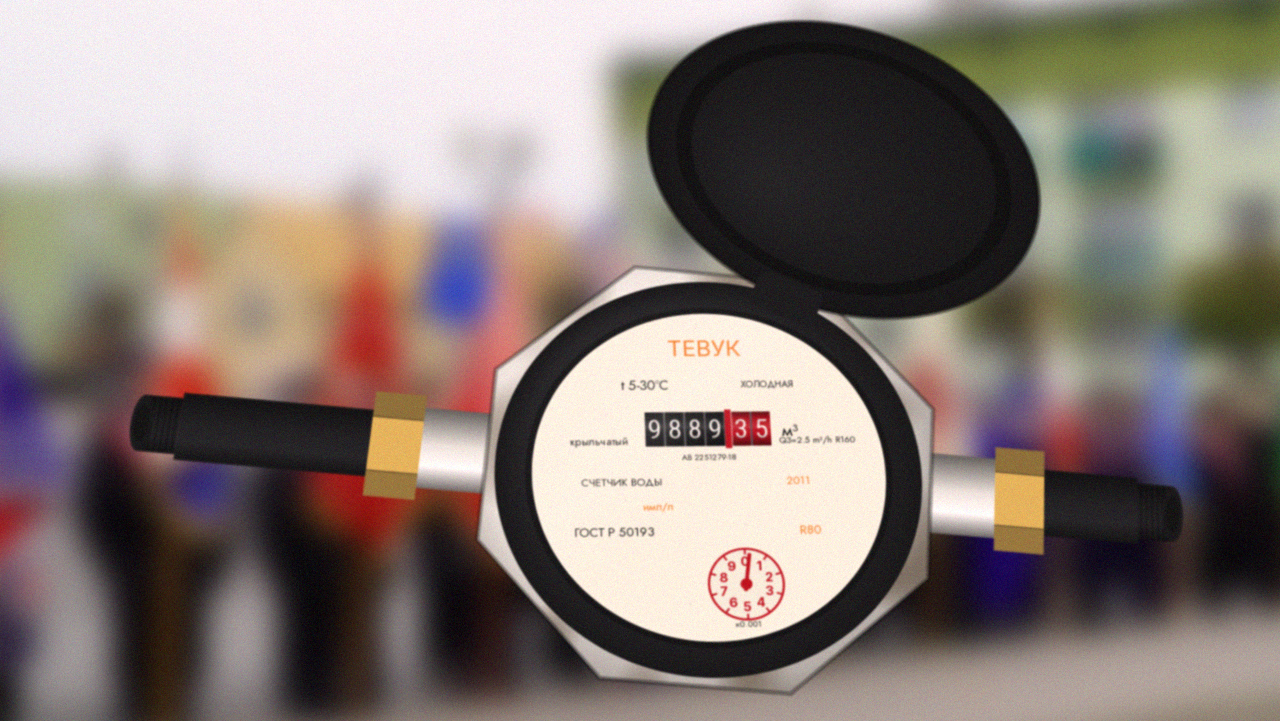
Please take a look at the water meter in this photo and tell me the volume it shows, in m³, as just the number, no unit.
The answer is 9889.350
